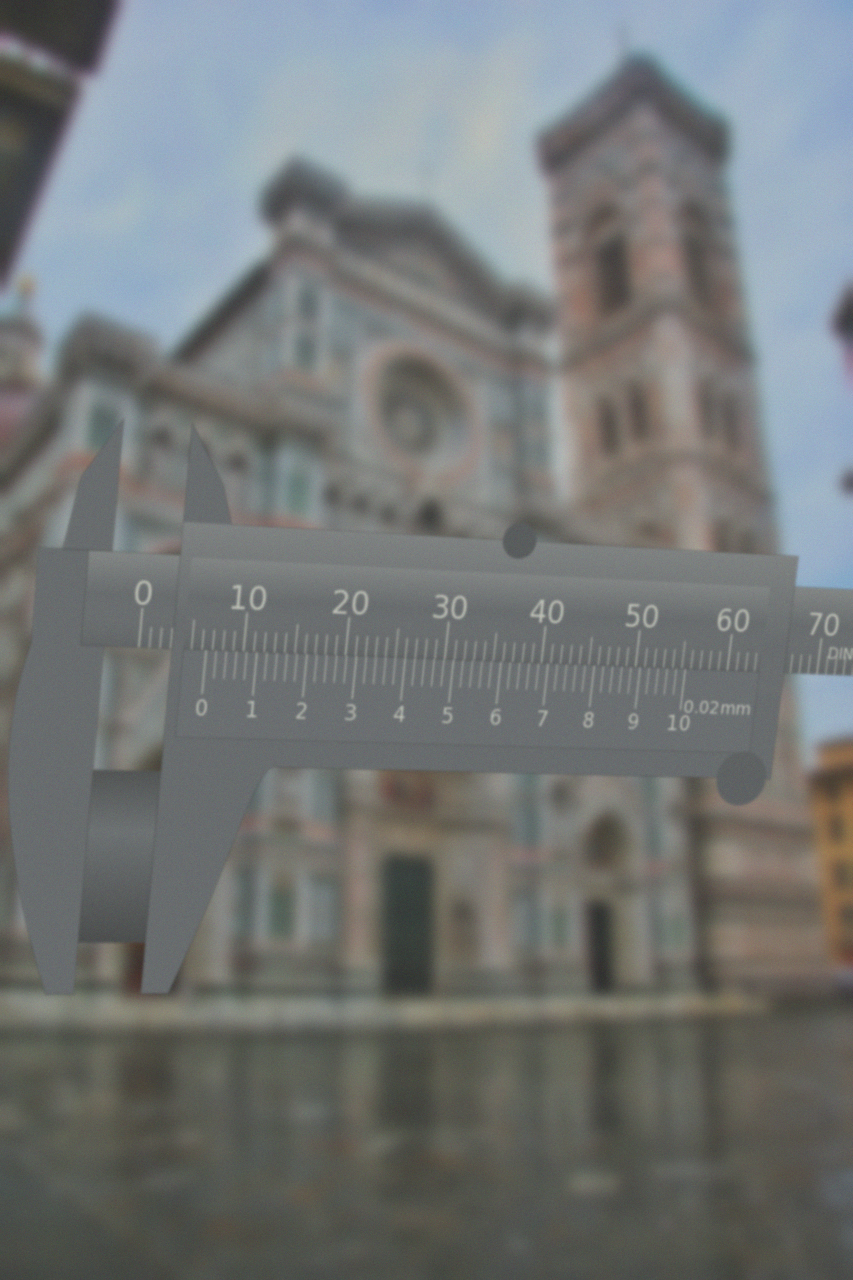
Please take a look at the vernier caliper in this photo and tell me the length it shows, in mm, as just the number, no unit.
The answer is 6.4
